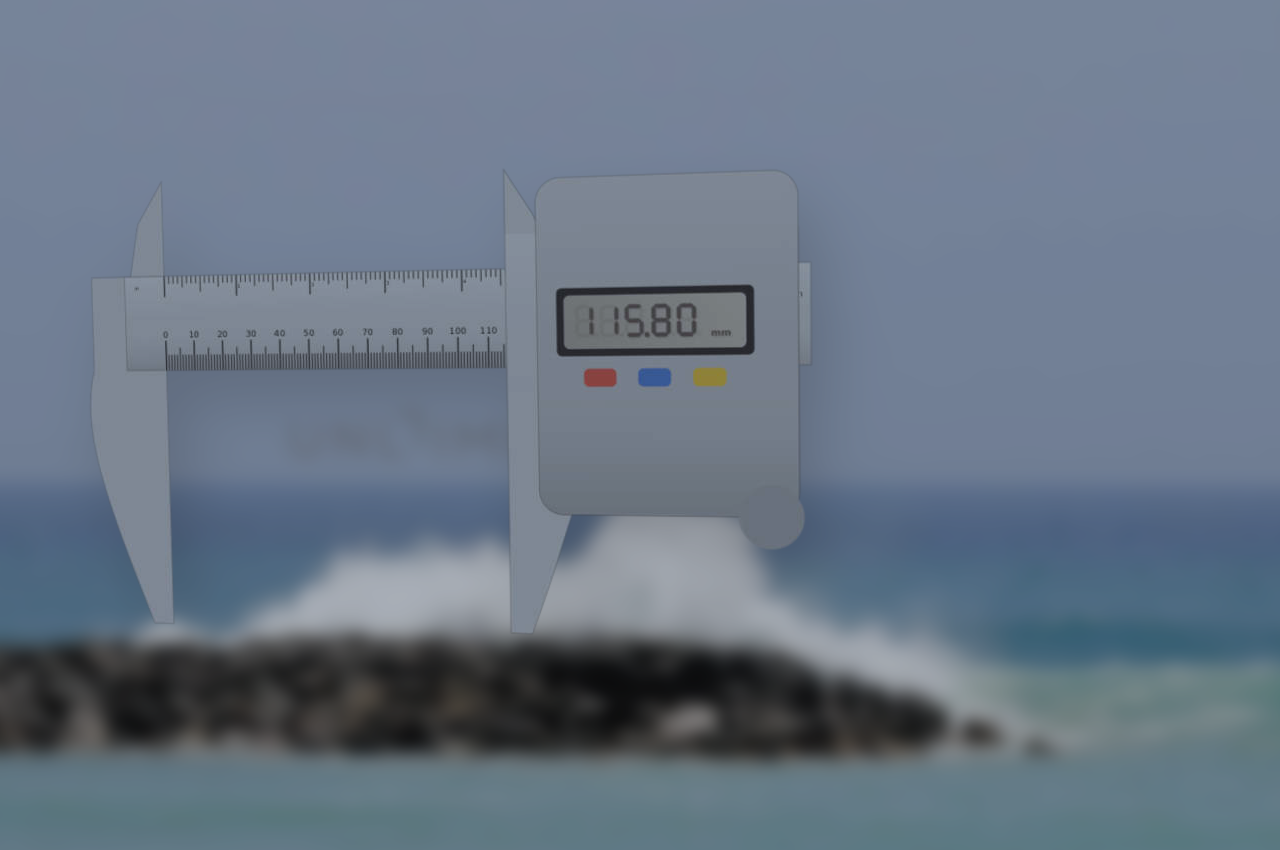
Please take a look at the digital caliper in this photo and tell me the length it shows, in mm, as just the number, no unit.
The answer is 115.80
